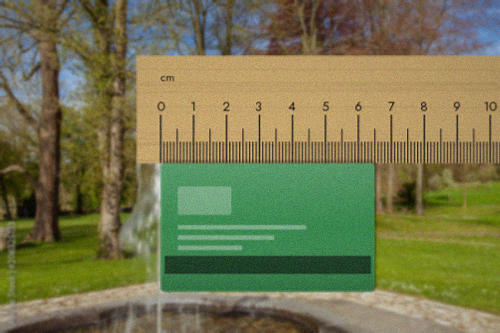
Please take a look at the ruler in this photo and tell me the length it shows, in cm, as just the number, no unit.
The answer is 6.5
